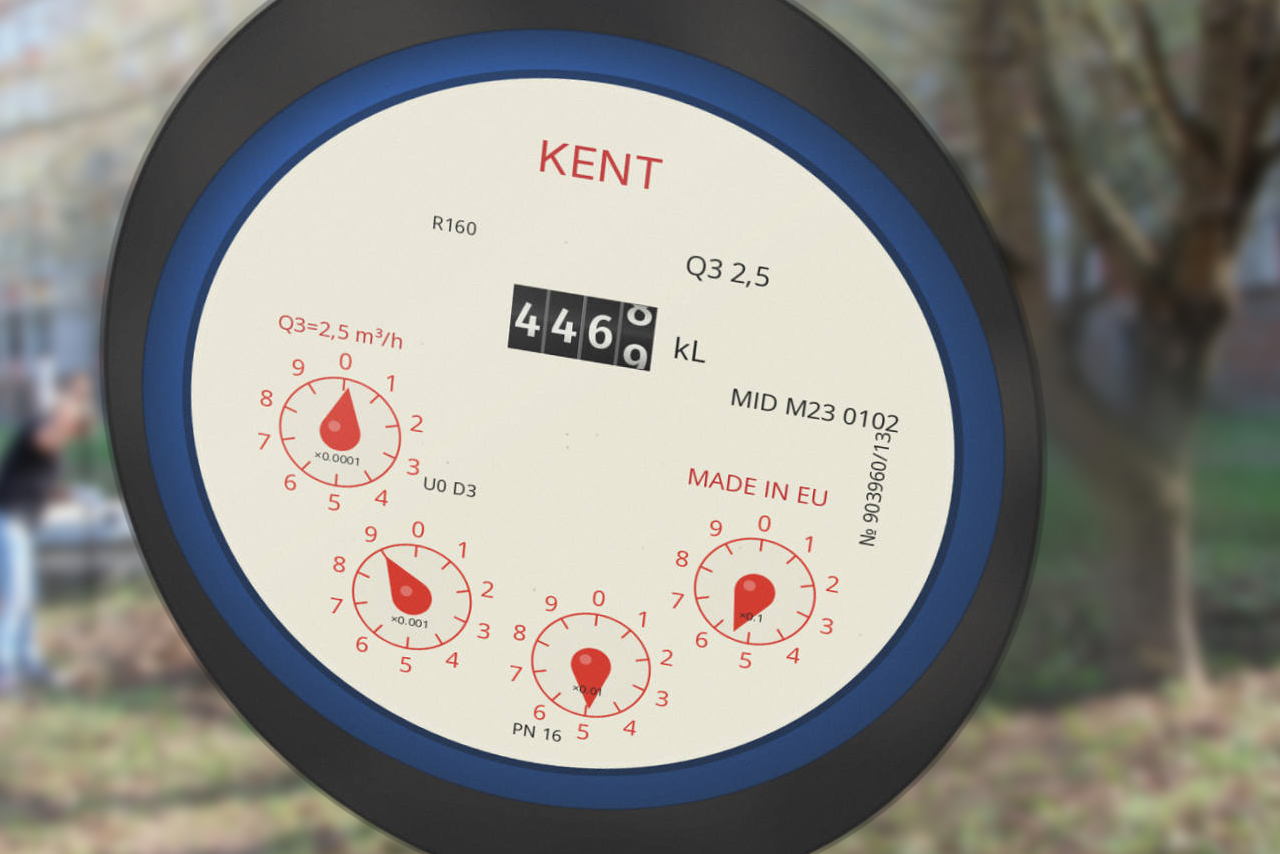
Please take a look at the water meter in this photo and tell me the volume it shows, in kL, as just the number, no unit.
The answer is 4468.5490
